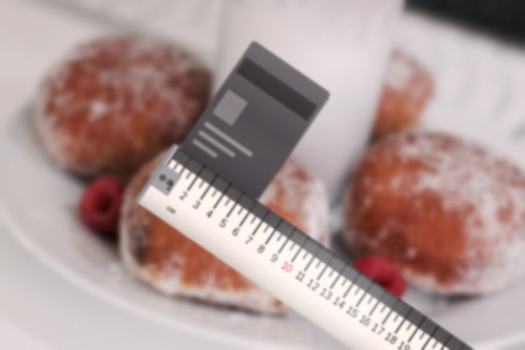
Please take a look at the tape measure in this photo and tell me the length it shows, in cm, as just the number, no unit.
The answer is 6
